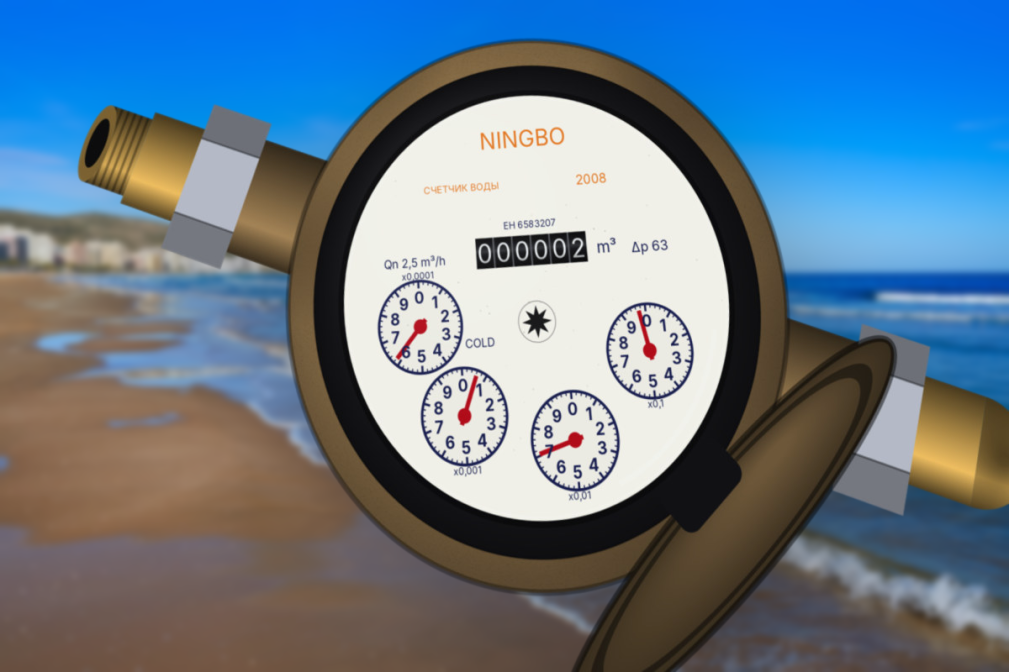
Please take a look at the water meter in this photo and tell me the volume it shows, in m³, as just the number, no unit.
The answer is 1.9706
